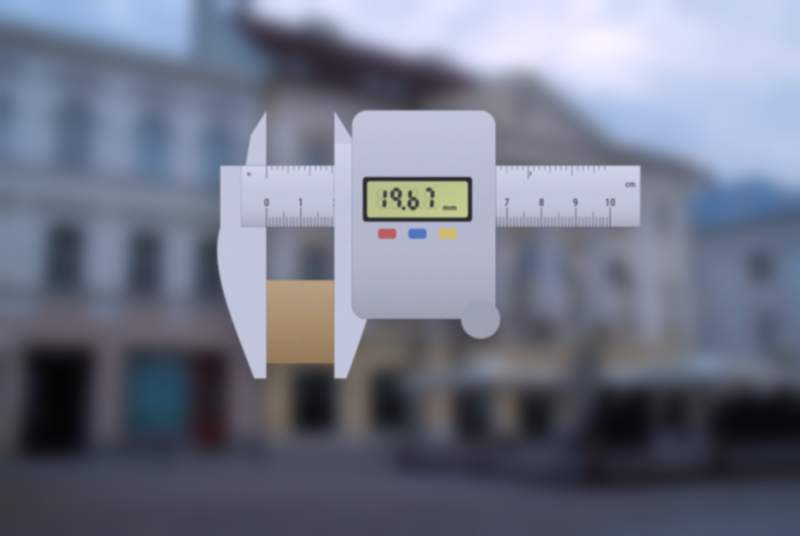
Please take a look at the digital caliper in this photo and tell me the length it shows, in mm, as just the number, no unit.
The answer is 19.67
